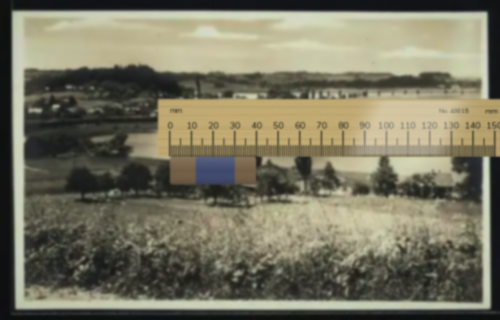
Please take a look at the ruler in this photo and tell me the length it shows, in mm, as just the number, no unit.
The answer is 40
